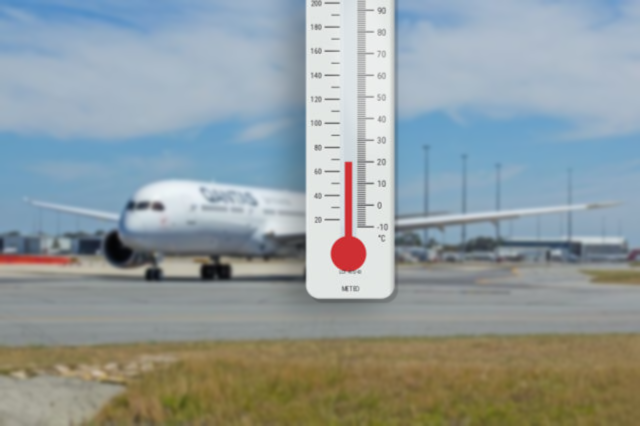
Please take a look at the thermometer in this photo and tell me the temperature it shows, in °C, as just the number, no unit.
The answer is 20
